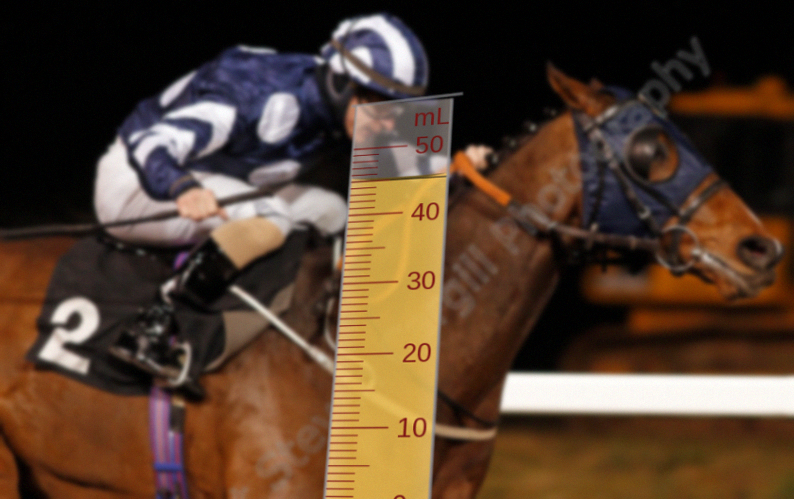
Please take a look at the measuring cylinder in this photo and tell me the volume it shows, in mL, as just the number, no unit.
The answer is 45
